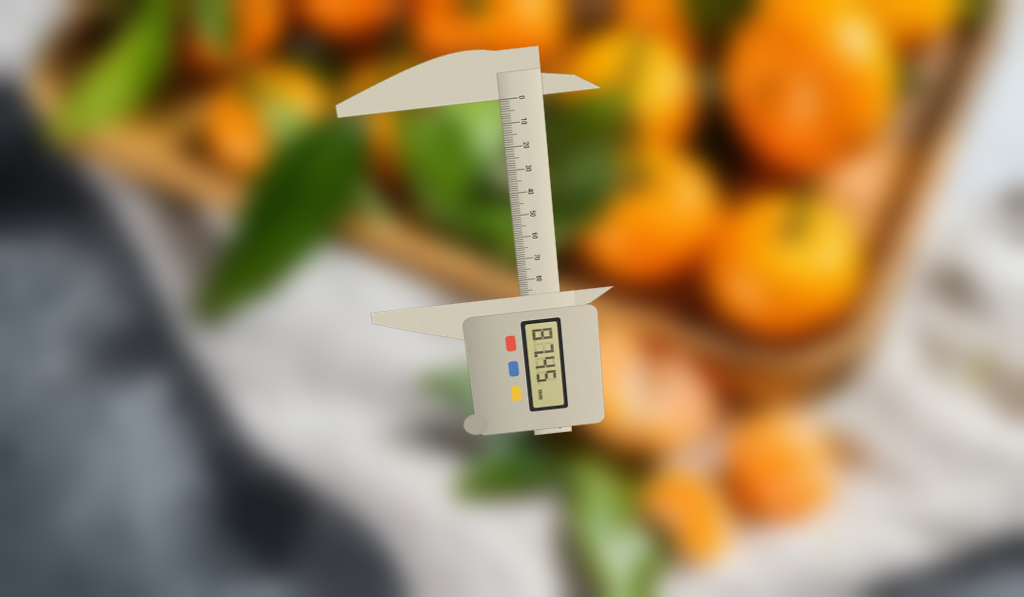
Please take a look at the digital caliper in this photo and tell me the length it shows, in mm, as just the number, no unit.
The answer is 87.45
